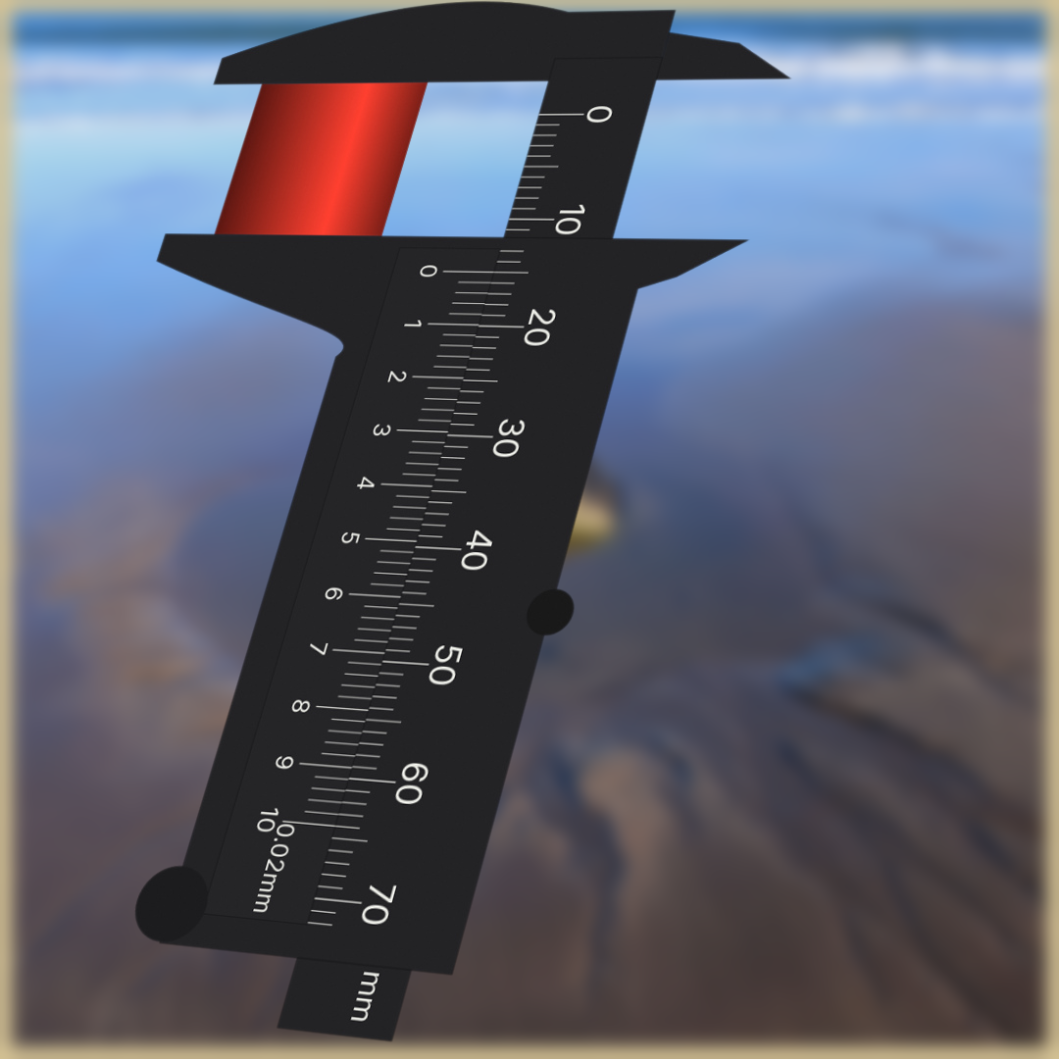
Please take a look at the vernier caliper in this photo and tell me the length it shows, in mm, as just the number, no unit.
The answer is 15.0
